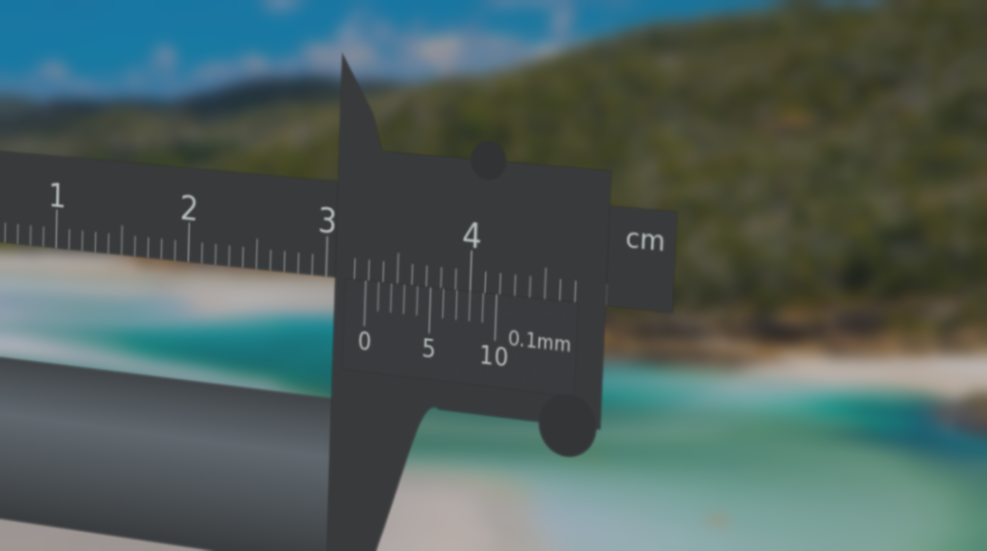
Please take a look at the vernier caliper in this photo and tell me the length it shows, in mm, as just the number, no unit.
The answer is 32.8
